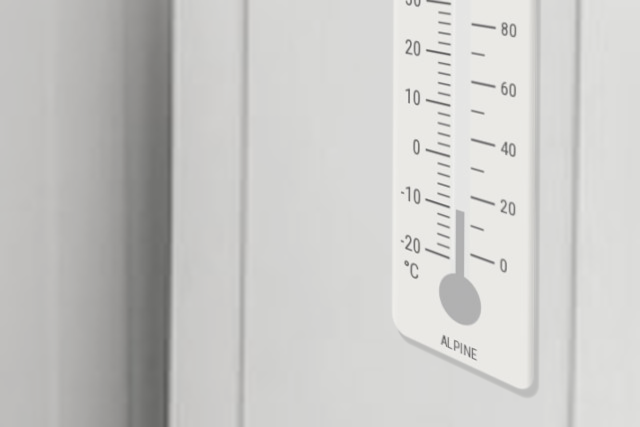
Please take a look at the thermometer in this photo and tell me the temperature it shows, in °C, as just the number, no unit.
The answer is -10
